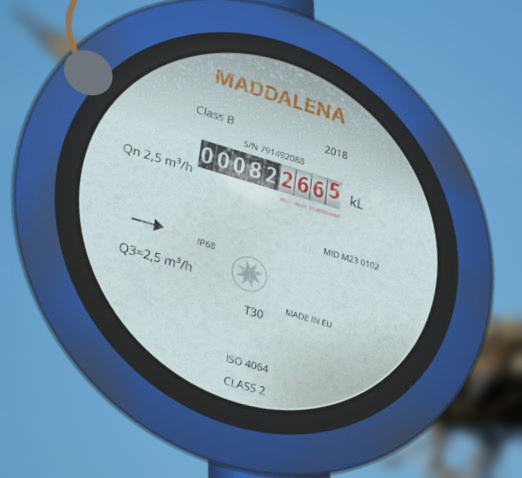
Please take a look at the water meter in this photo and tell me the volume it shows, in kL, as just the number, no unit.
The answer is 82.2665
